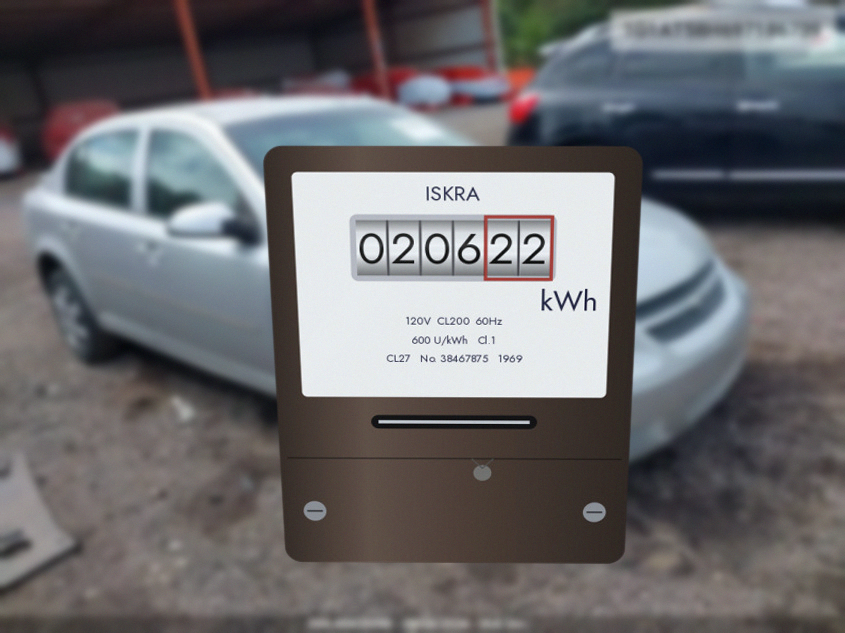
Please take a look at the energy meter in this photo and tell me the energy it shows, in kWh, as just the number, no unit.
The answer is 206.22
